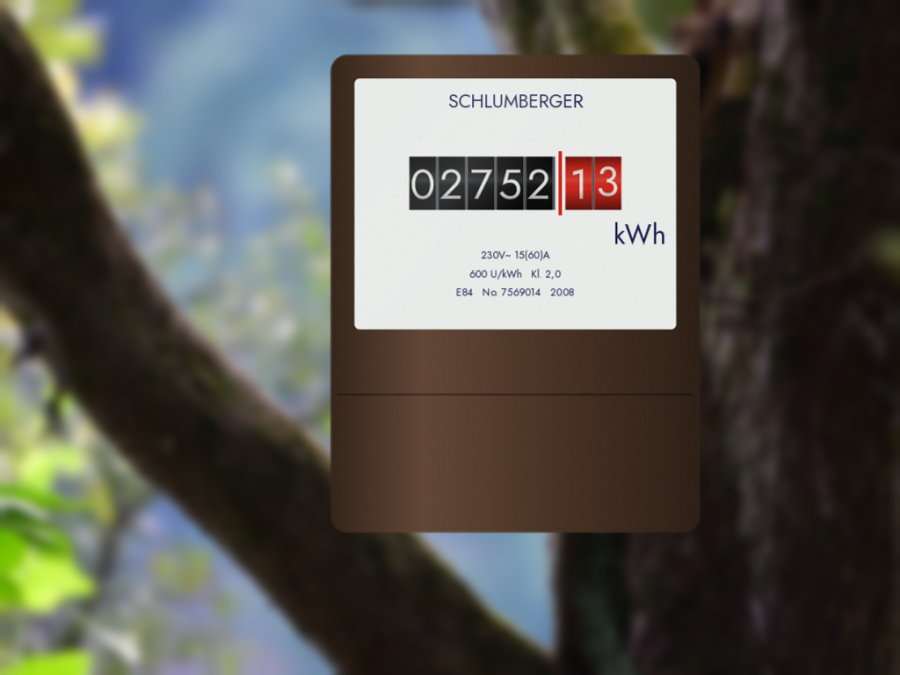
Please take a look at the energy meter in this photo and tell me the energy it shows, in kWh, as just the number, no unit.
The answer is 2752.13
